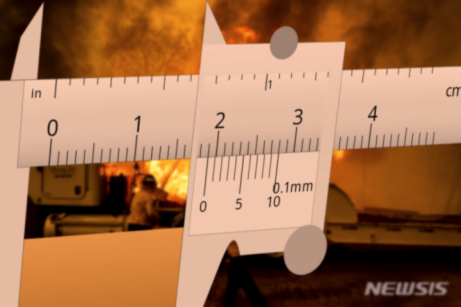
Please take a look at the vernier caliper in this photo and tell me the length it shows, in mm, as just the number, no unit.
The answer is 19.0
